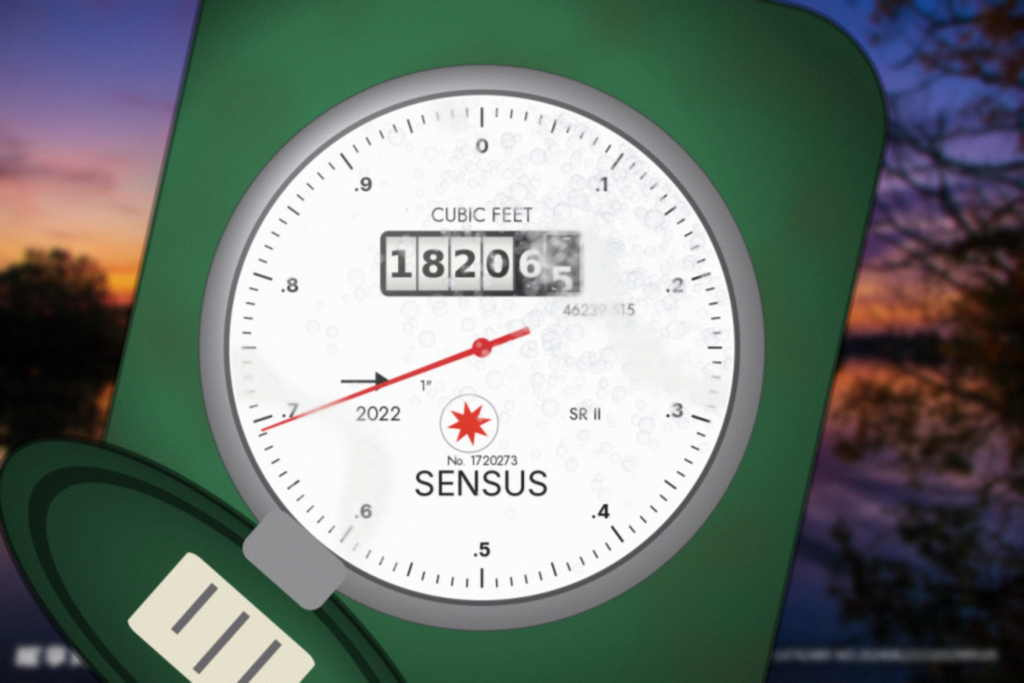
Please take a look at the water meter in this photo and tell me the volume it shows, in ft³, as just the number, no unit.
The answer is 182064.69
